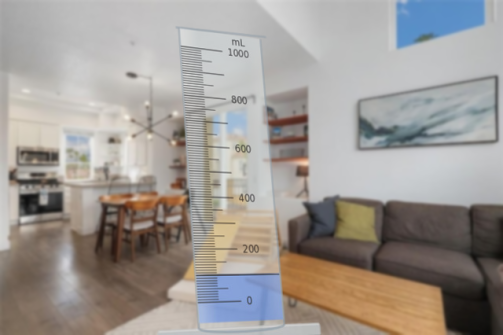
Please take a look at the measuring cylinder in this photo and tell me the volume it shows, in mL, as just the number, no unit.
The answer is 100
